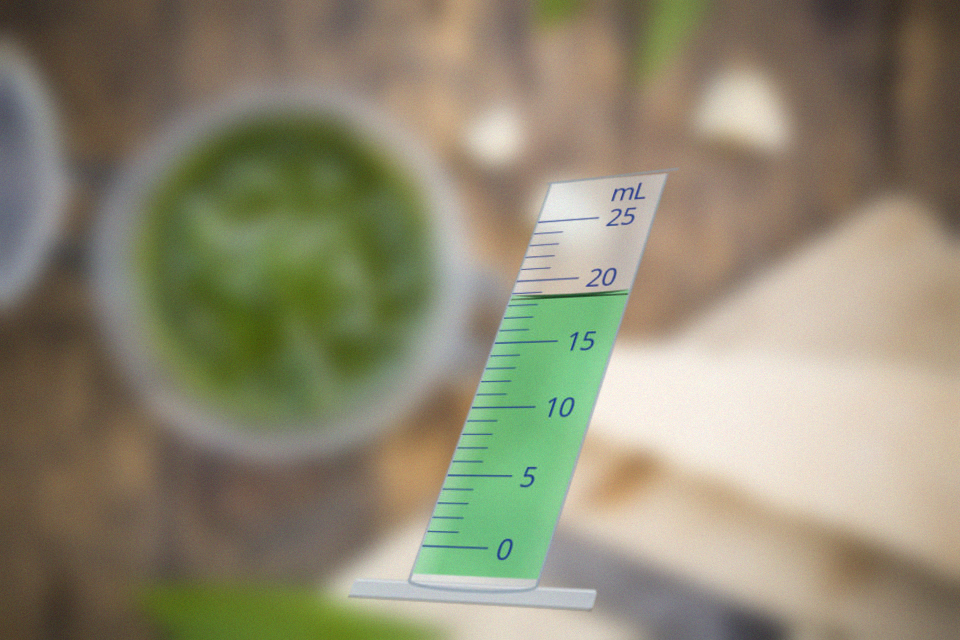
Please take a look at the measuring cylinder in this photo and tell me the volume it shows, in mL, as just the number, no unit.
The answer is 18.5
